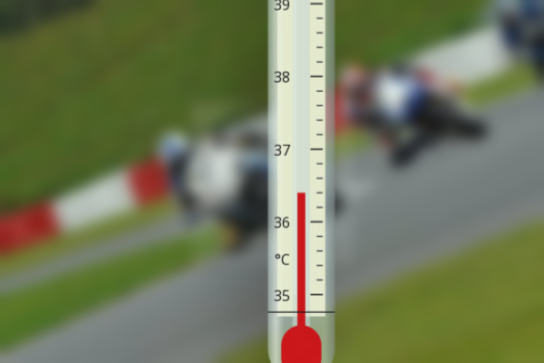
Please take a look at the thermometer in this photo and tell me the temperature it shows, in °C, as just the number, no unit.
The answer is 36.4
